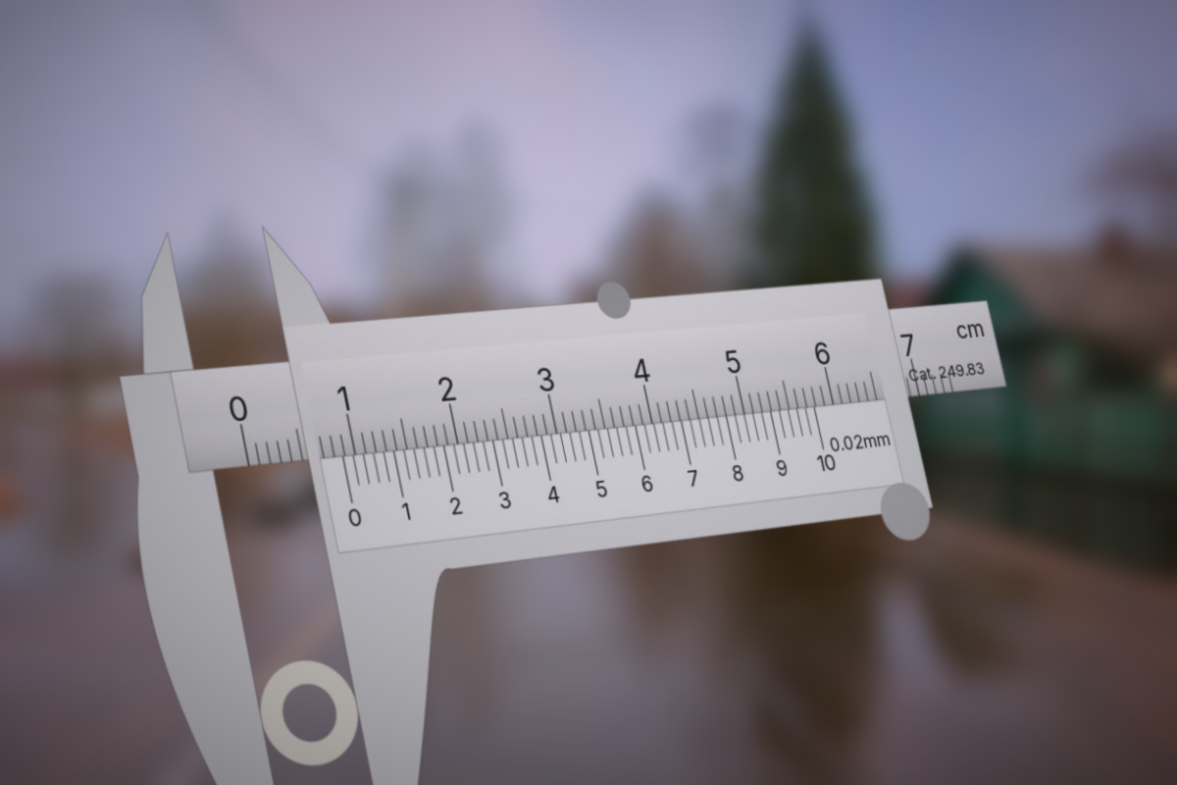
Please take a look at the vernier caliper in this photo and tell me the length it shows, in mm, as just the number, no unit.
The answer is 8.8
